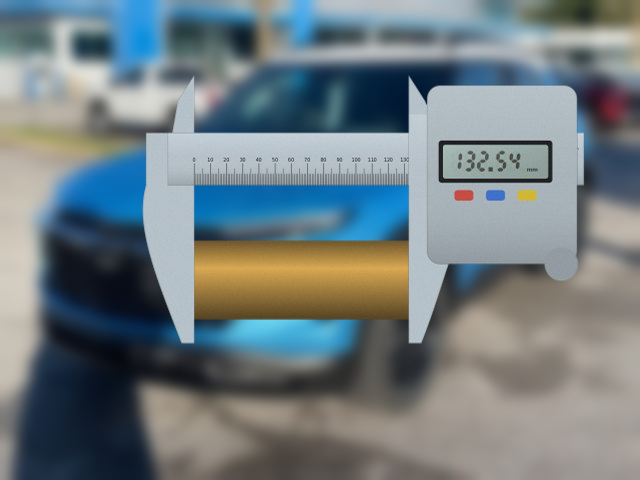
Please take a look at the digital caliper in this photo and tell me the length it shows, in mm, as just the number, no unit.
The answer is 132.54
